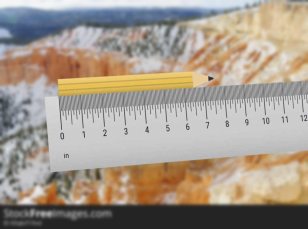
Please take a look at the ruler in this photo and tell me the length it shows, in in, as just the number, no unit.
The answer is 7.5
